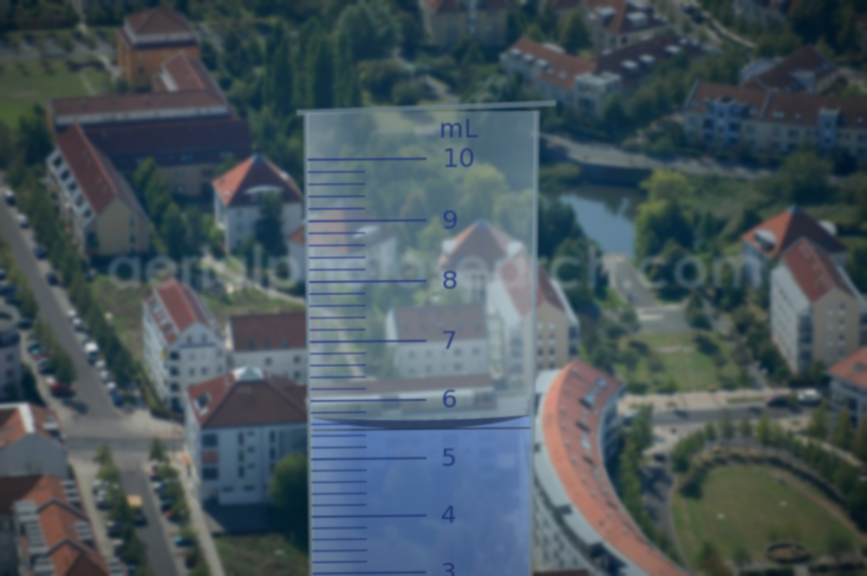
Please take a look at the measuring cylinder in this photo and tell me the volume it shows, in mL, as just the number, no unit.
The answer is 5.5
